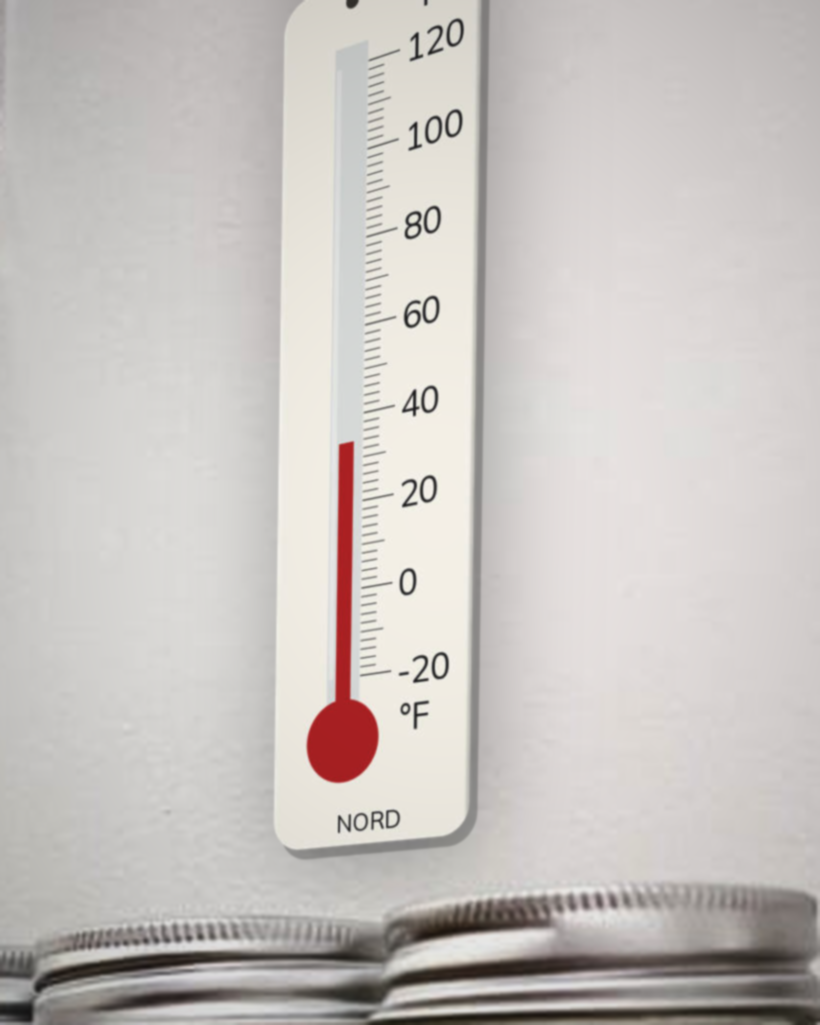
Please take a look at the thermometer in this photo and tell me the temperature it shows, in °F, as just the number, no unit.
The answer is 34
